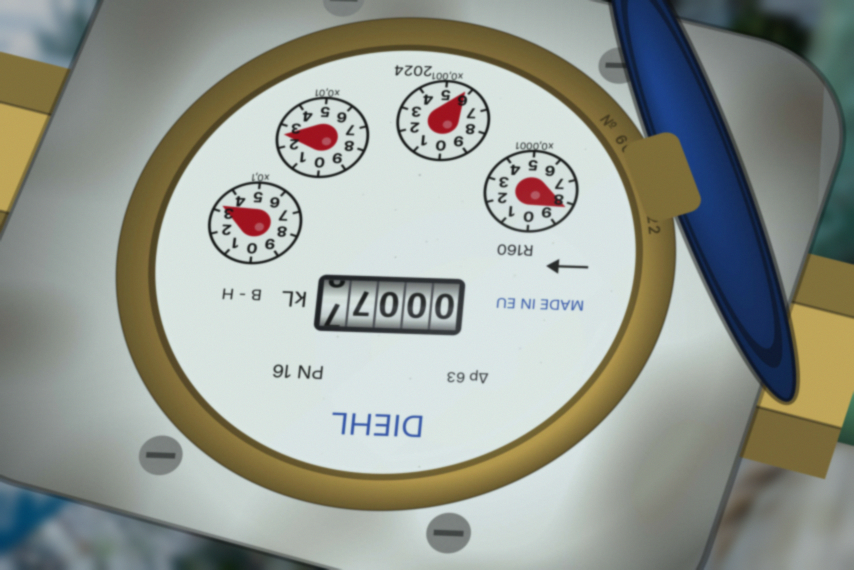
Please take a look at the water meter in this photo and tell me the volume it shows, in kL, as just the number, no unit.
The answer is 77.3258
